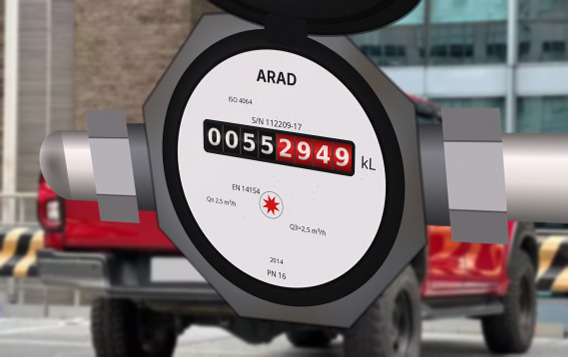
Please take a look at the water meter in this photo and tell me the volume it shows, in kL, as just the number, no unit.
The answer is 55.2949
